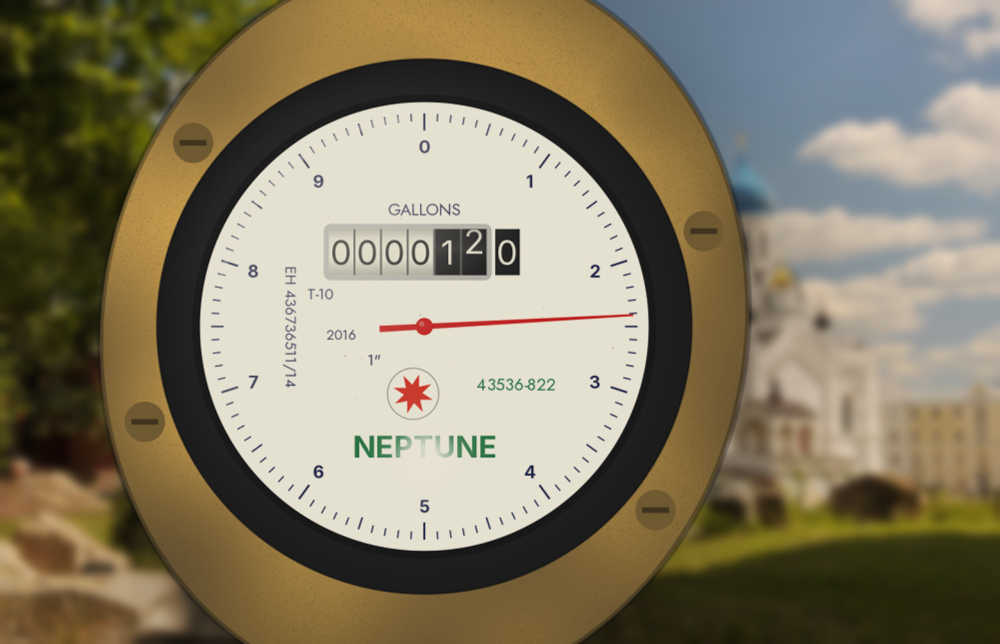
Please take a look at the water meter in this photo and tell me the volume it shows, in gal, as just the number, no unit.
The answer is 122.4
